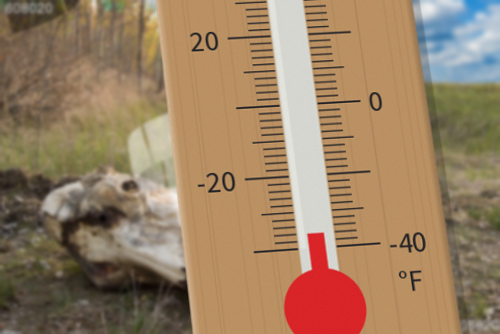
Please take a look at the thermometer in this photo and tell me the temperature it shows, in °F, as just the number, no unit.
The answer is -36
